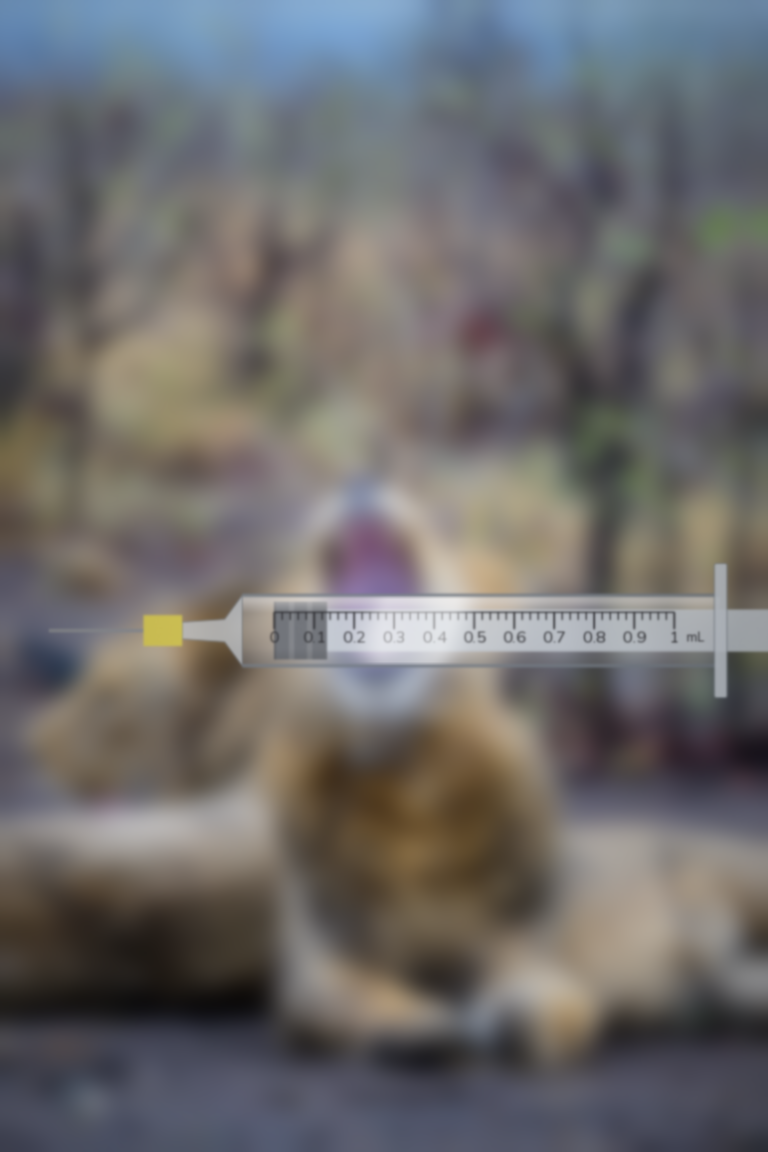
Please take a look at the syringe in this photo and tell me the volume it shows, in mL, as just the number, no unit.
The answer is 0
